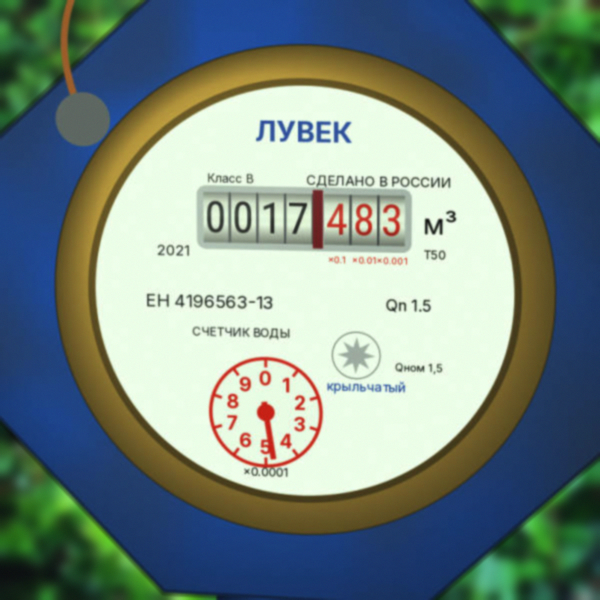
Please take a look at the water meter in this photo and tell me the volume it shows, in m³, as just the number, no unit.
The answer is 17.4834
